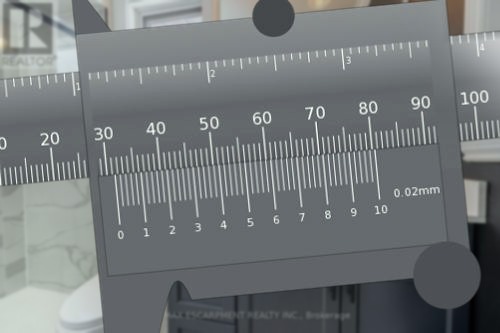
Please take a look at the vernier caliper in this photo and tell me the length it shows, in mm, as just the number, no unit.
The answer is 31.5
